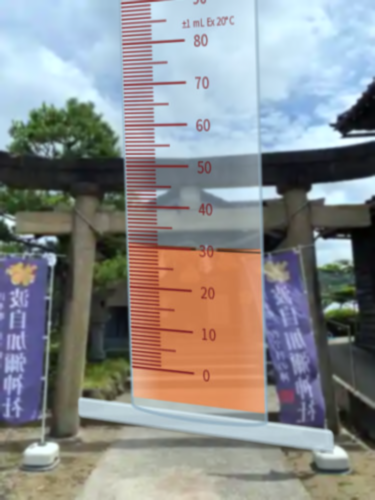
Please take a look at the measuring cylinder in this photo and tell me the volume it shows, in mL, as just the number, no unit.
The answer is 30
